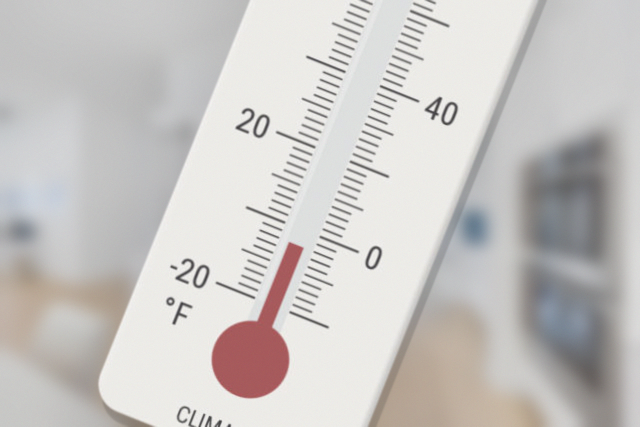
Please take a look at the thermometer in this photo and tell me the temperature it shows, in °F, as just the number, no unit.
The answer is -4
